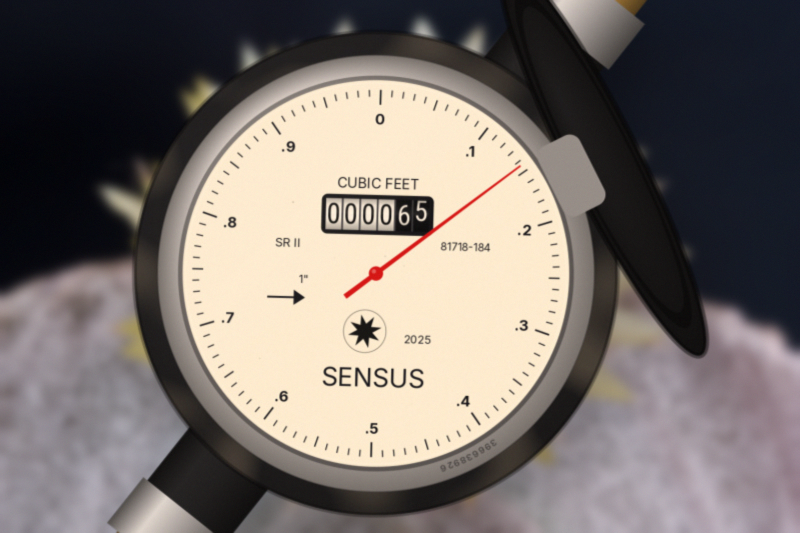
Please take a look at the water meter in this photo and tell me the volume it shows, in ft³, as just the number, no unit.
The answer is 65.14
